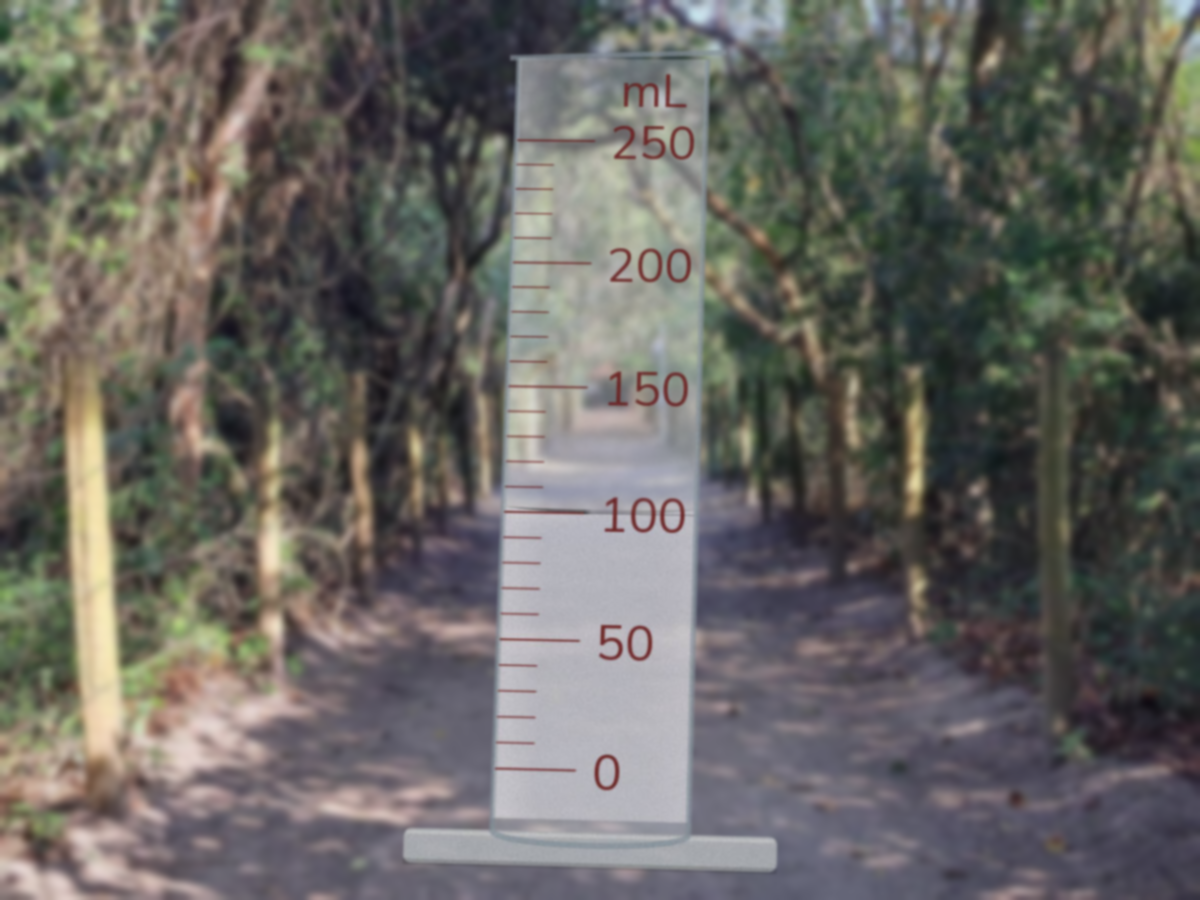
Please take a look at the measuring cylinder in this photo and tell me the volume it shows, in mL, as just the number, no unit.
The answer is 100
